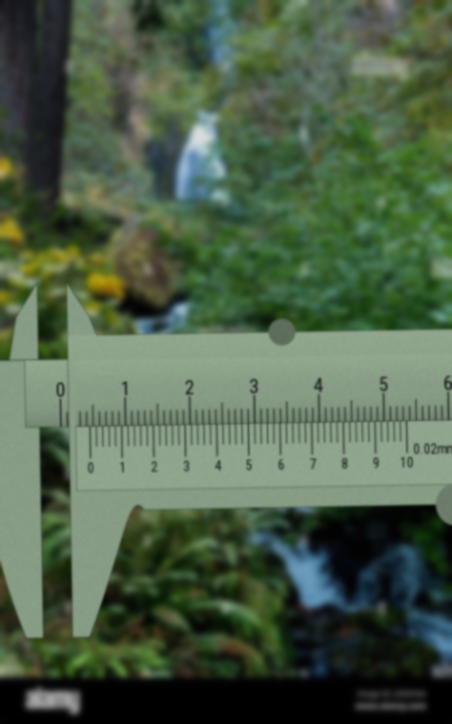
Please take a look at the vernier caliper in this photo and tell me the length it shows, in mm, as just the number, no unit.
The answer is 4.5
